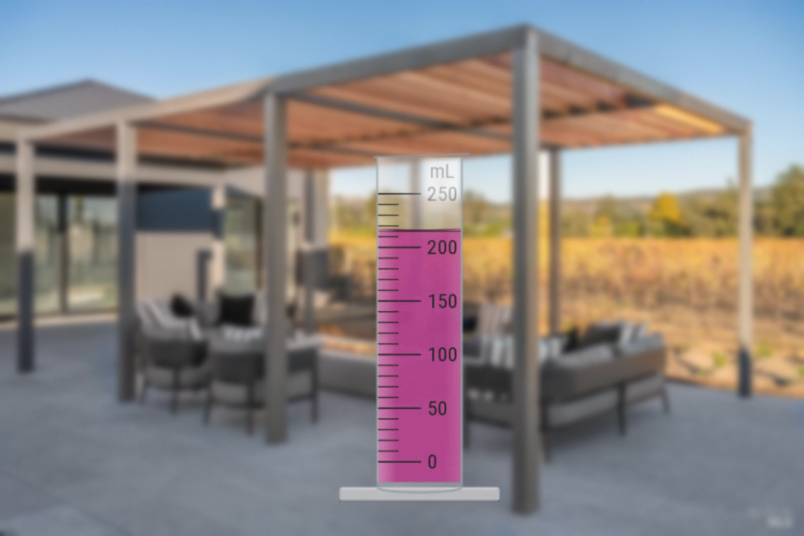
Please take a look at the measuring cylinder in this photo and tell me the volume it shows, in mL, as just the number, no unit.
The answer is 215
